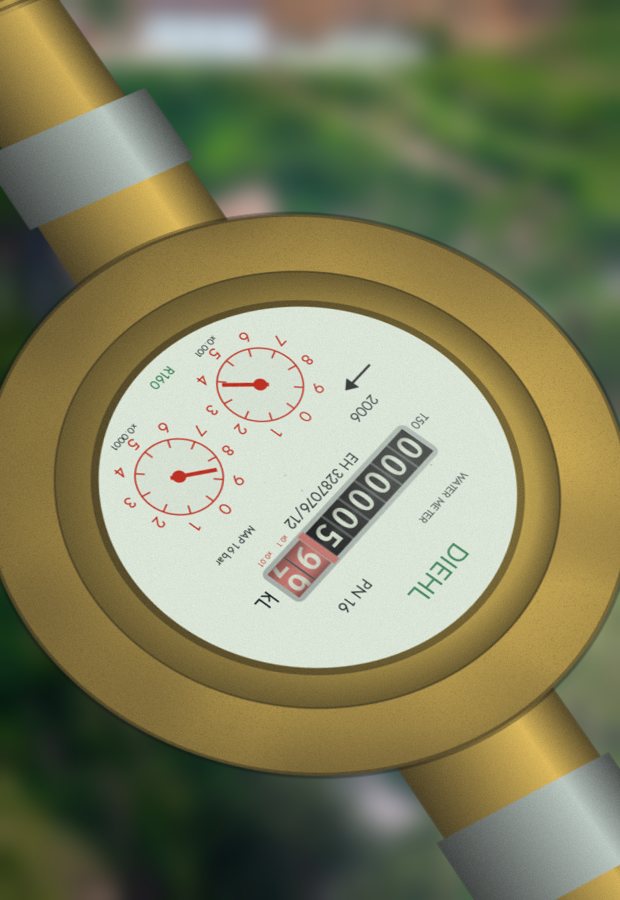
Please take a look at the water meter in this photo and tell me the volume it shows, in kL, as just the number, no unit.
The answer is 5.9638
